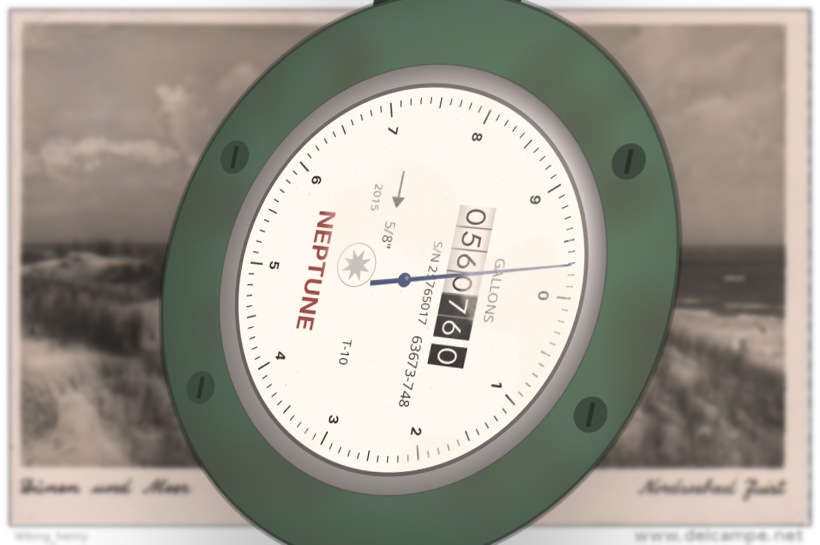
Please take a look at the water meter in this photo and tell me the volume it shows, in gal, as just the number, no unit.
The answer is 560759.7
